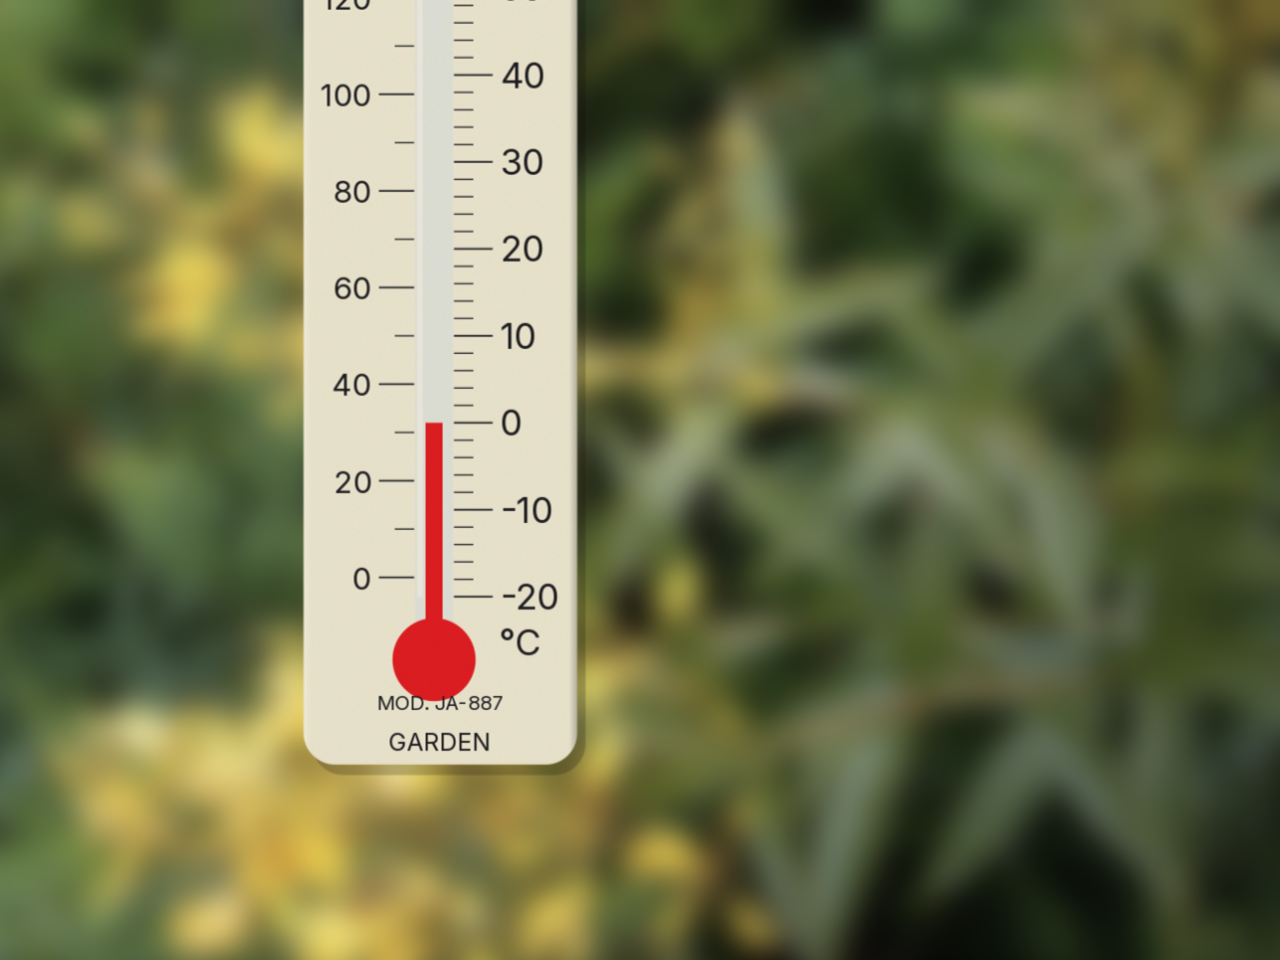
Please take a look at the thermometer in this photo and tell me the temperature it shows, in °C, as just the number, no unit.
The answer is 0
